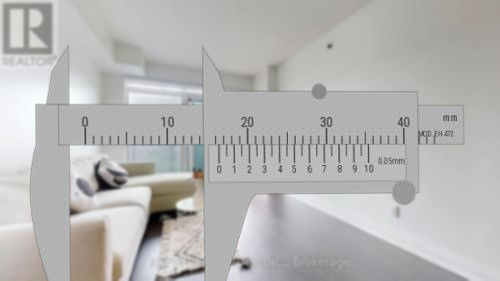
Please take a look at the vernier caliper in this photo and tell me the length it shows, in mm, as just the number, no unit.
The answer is 16.4
